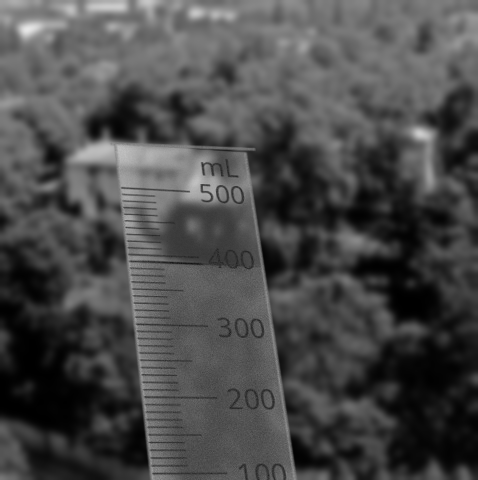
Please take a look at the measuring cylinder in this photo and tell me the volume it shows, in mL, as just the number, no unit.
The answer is 390
